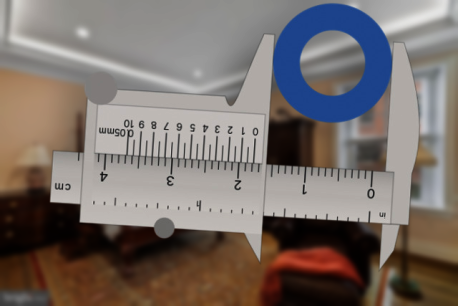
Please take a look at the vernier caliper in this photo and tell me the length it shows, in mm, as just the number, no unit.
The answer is 17.8
